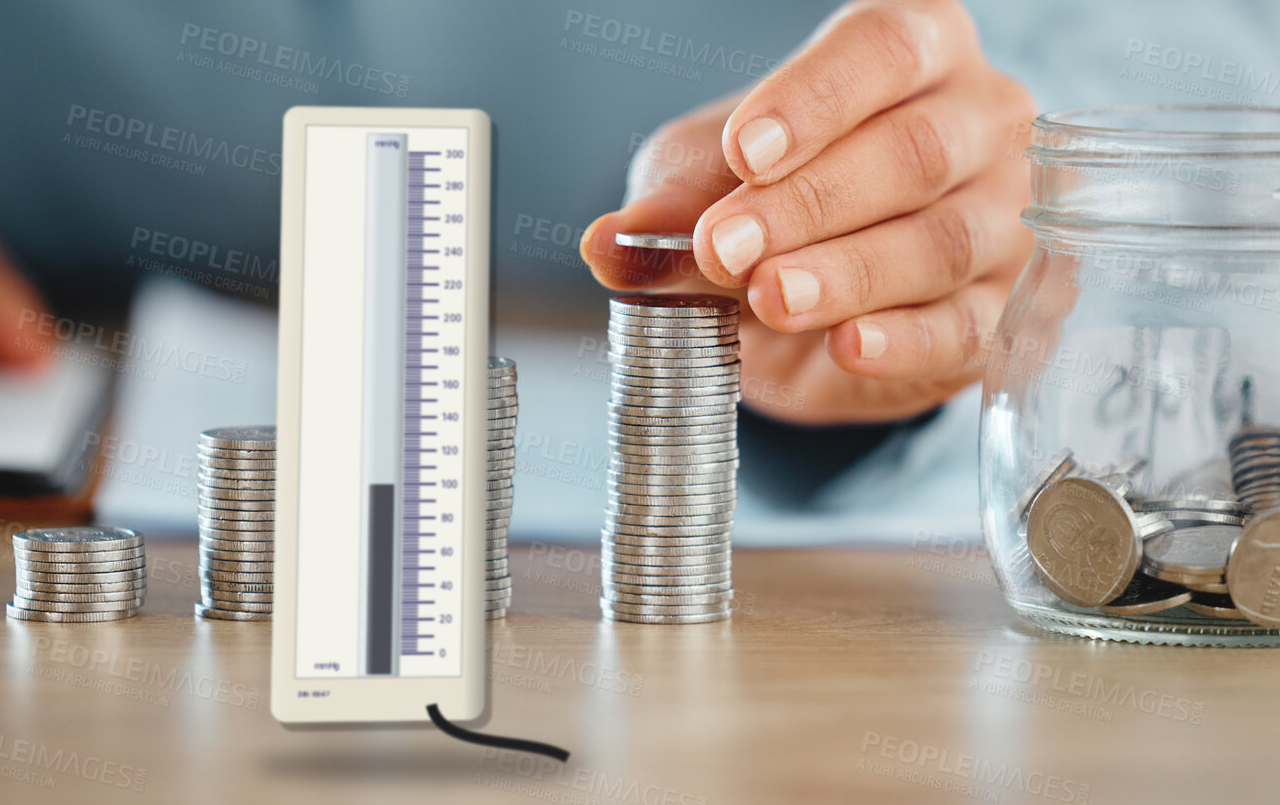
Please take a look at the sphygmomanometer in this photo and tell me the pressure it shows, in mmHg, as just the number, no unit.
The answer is 100
